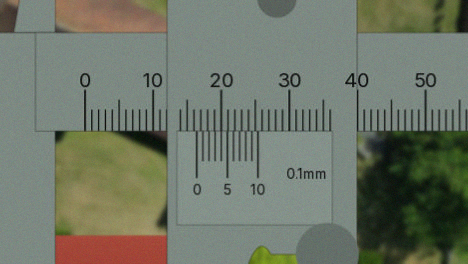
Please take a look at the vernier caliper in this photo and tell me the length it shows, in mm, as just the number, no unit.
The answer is 16.4
